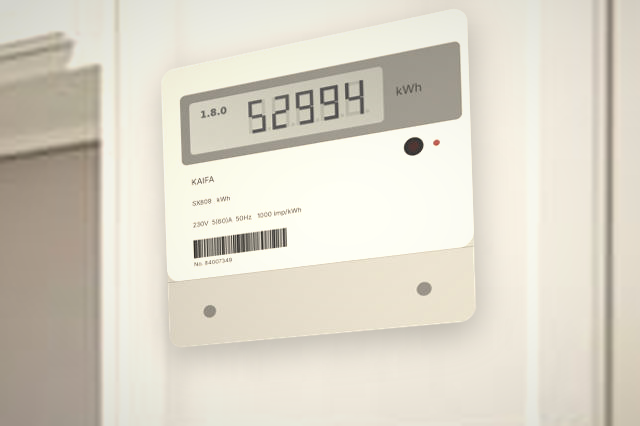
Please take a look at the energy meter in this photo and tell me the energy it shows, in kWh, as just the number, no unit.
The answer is 52994
